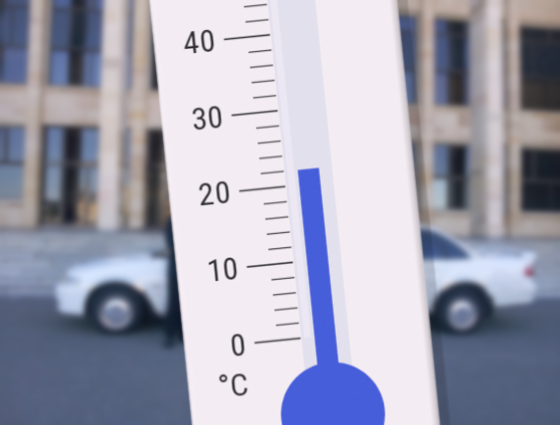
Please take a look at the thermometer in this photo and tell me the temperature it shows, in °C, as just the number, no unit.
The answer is 22
